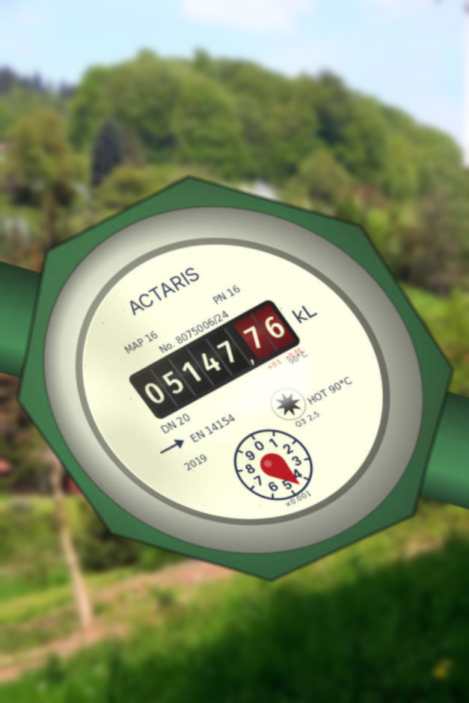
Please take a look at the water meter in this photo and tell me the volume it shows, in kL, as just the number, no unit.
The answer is 5147.764
